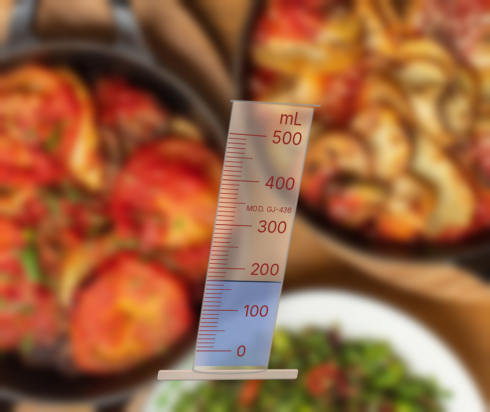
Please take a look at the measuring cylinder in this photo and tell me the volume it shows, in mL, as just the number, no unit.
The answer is 170
